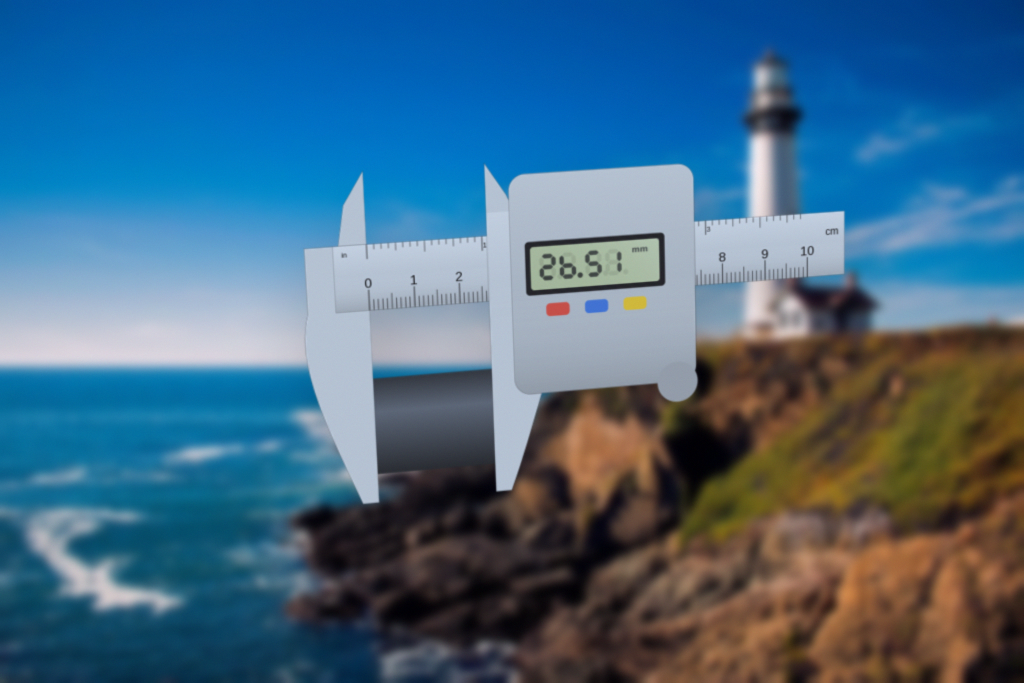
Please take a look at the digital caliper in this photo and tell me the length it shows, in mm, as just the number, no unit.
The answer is 26.51
